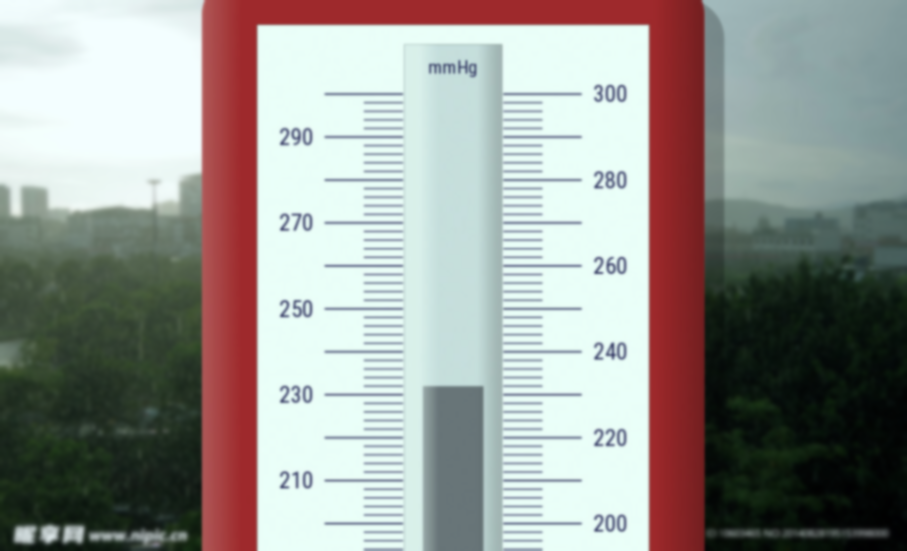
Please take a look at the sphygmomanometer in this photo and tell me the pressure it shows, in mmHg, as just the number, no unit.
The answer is 232
